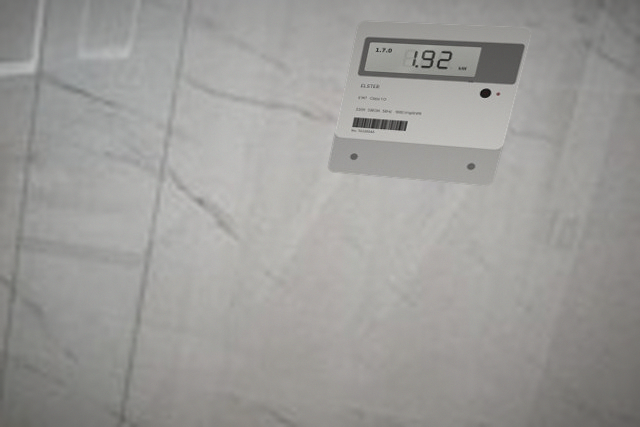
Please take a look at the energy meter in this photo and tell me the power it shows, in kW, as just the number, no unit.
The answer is 1.92
